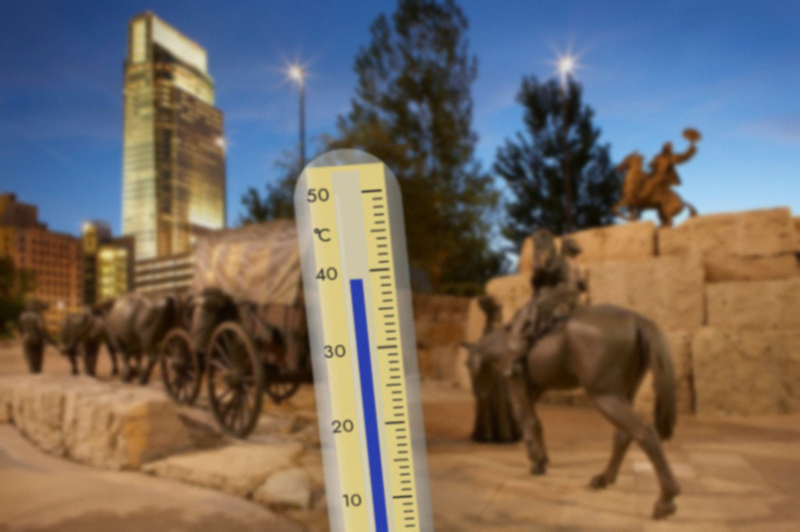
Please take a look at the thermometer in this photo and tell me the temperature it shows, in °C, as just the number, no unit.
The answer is 39
